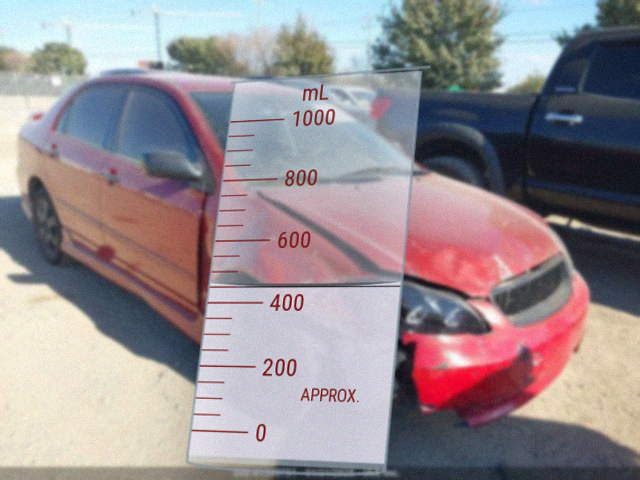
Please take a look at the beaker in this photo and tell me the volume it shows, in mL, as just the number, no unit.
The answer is 450
